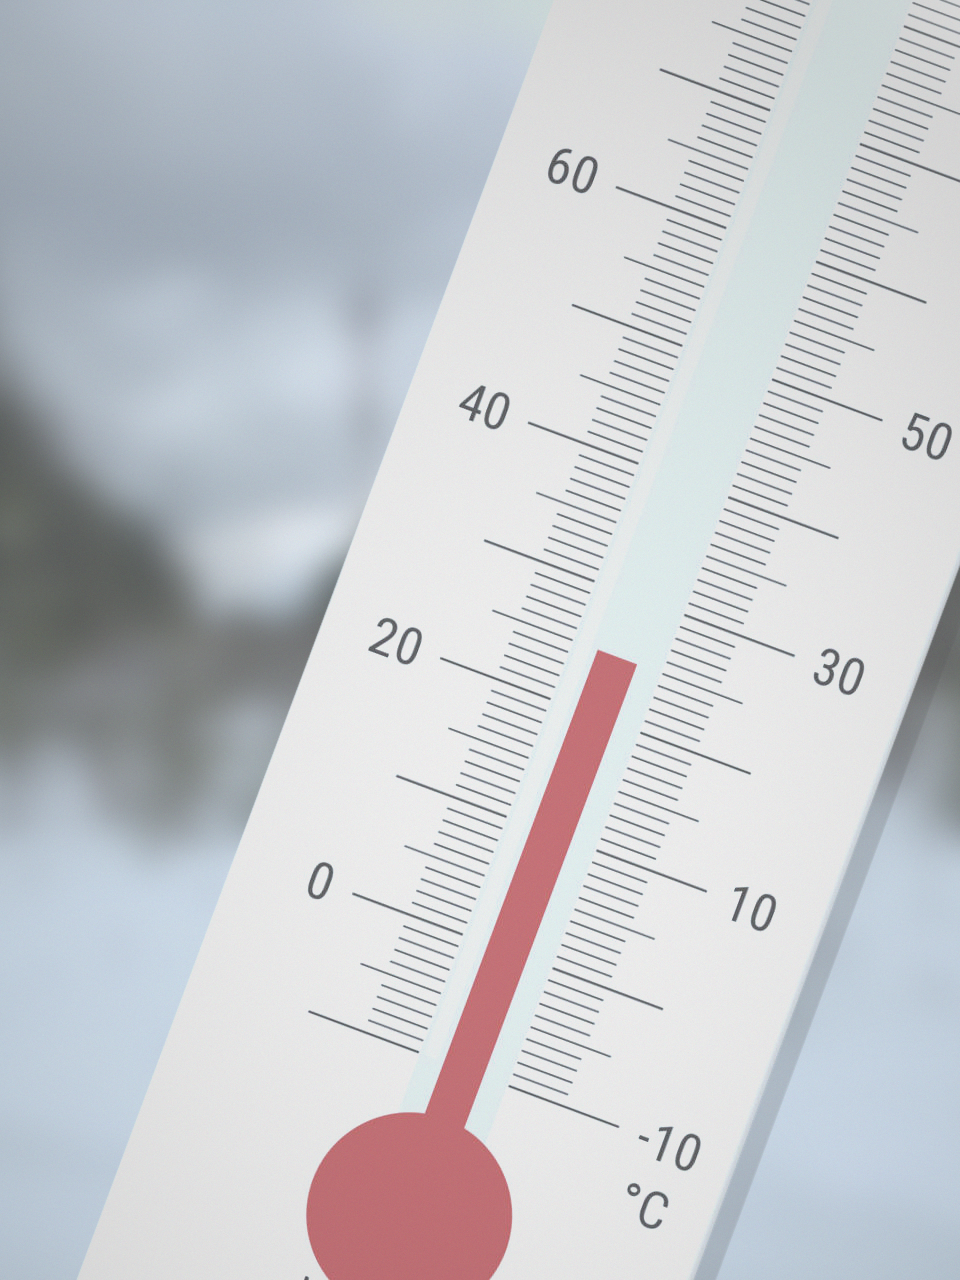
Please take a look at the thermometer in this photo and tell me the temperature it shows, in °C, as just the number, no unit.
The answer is 25
